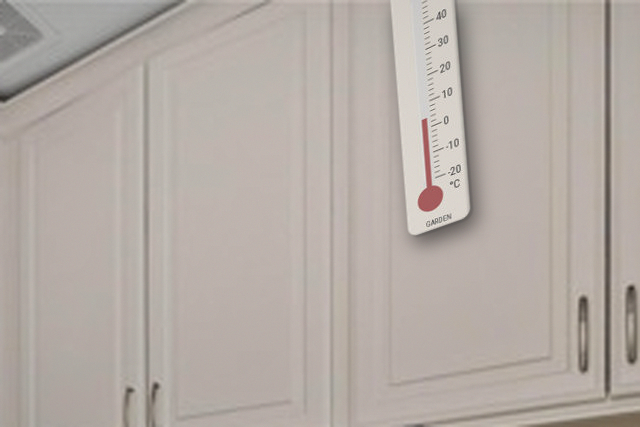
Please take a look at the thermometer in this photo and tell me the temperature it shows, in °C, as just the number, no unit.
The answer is 4
